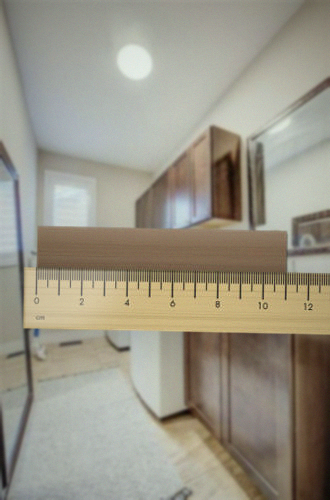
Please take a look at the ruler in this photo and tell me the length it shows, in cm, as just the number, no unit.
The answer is 11
